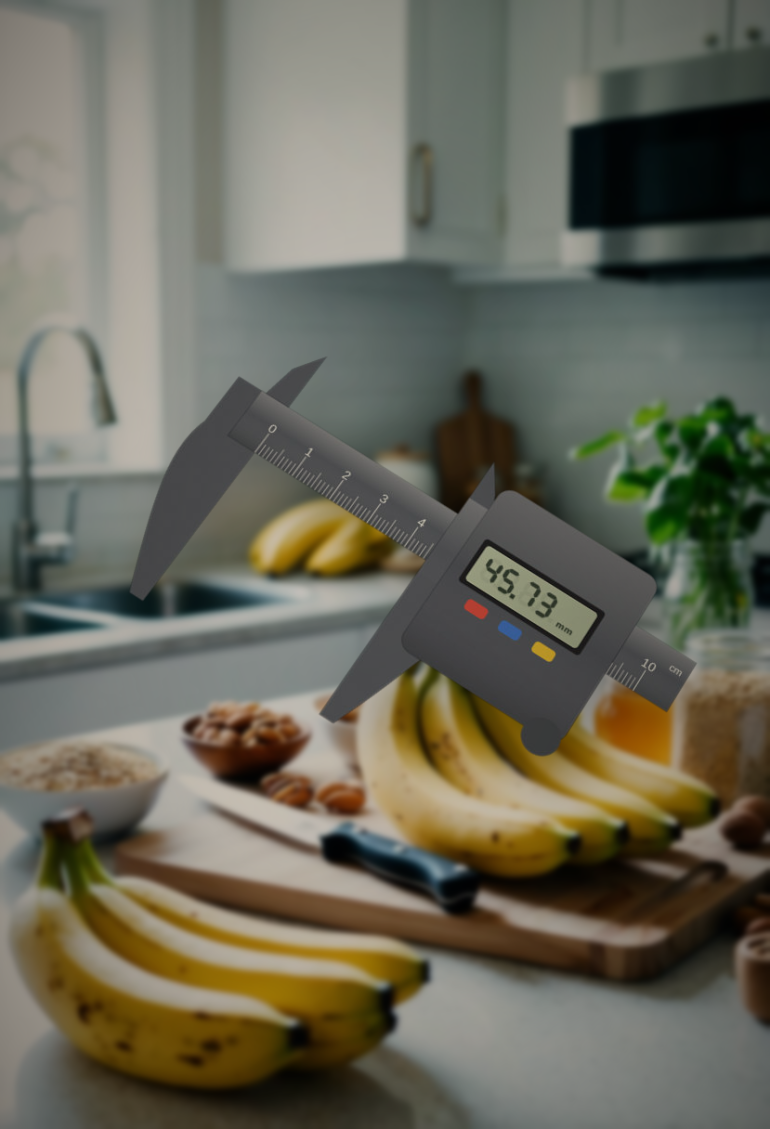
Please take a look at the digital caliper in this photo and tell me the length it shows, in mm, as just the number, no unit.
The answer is 45.73
